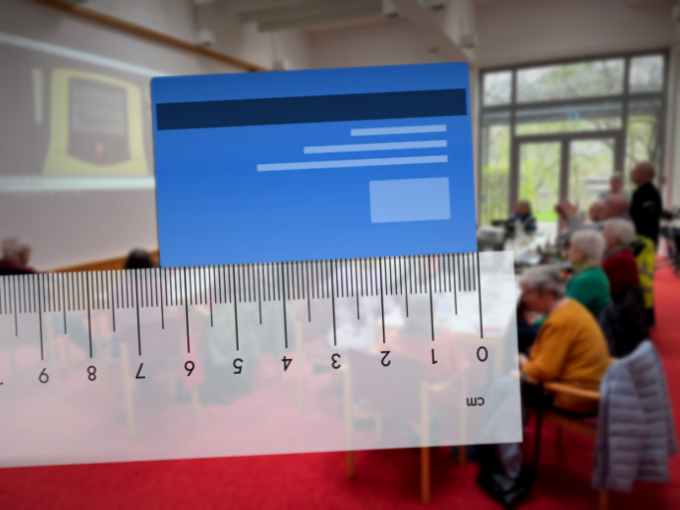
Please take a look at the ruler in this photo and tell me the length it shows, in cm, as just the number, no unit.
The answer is 6.5
